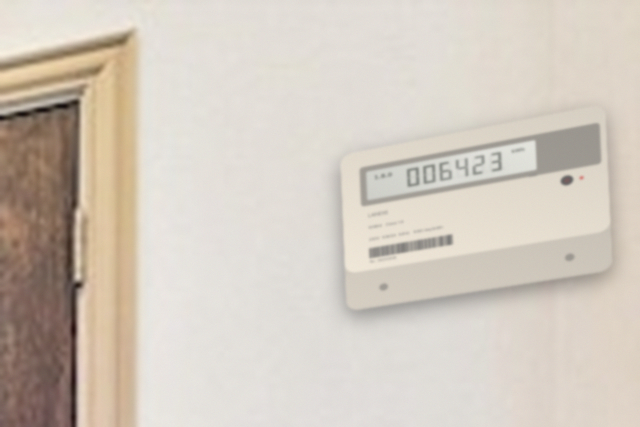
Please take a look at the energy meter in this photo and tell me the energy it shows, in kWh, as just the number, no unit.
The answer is 6423
